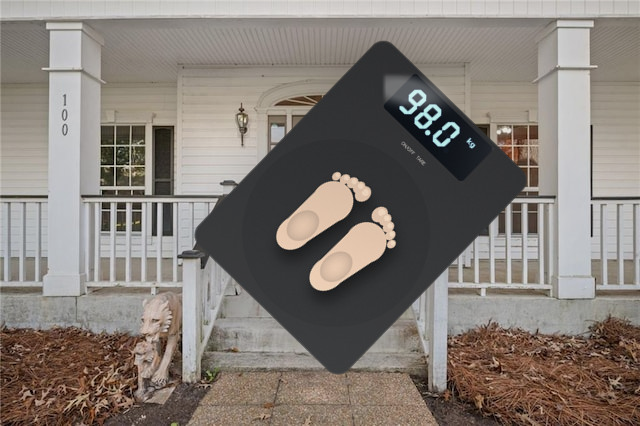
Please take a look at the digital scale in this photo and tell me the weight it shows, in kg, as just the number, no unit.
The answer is 98.0
